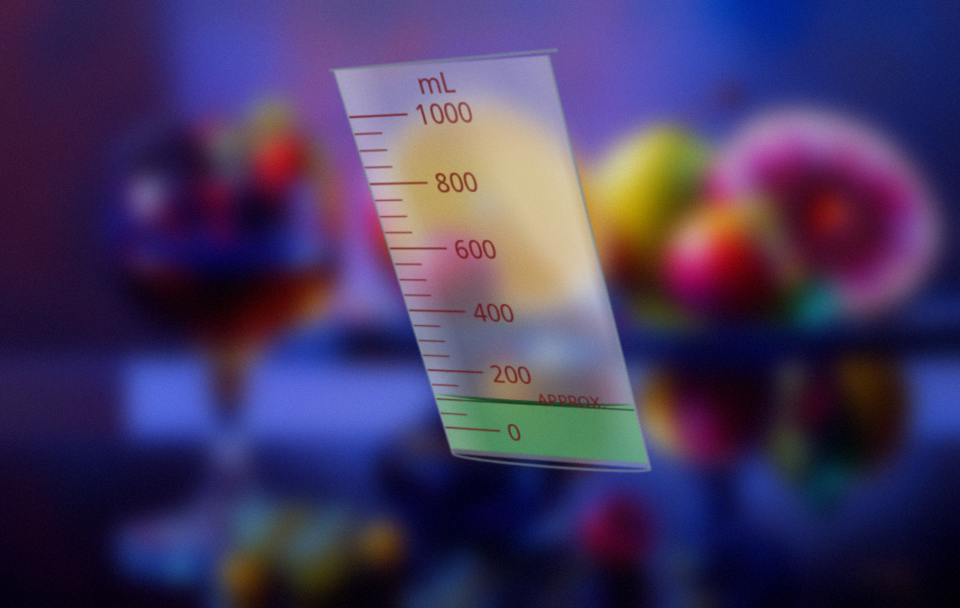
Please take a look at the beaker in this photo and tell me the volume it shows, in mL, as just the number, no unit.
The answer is 100
